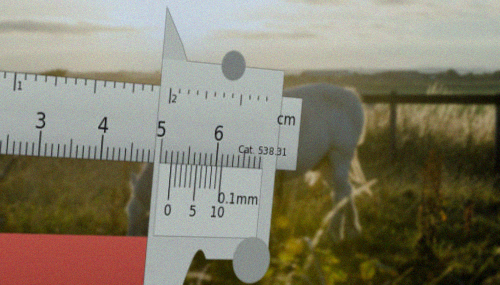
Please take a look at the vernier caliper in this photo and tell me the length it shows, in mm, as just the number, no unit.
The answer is 52.0
